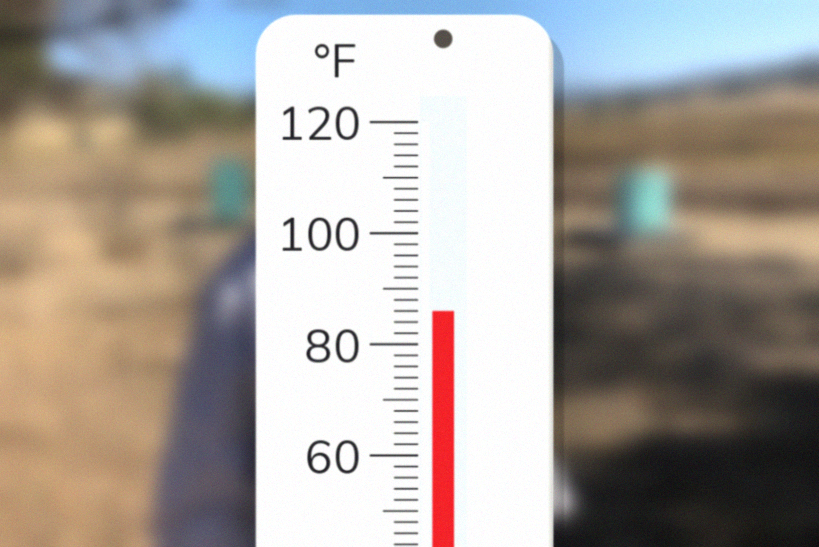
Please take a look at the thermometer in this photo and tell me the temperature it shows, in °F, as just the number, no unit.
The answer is 86
